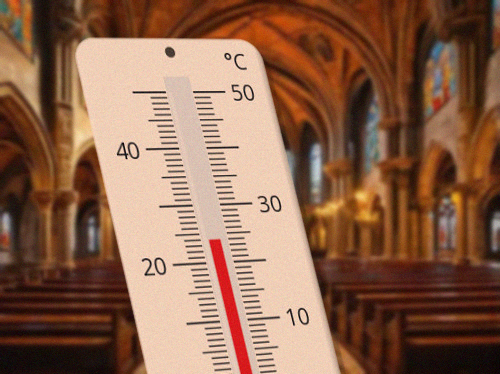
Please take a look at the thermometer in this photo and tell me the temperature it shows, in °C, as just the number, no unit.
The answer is 24
